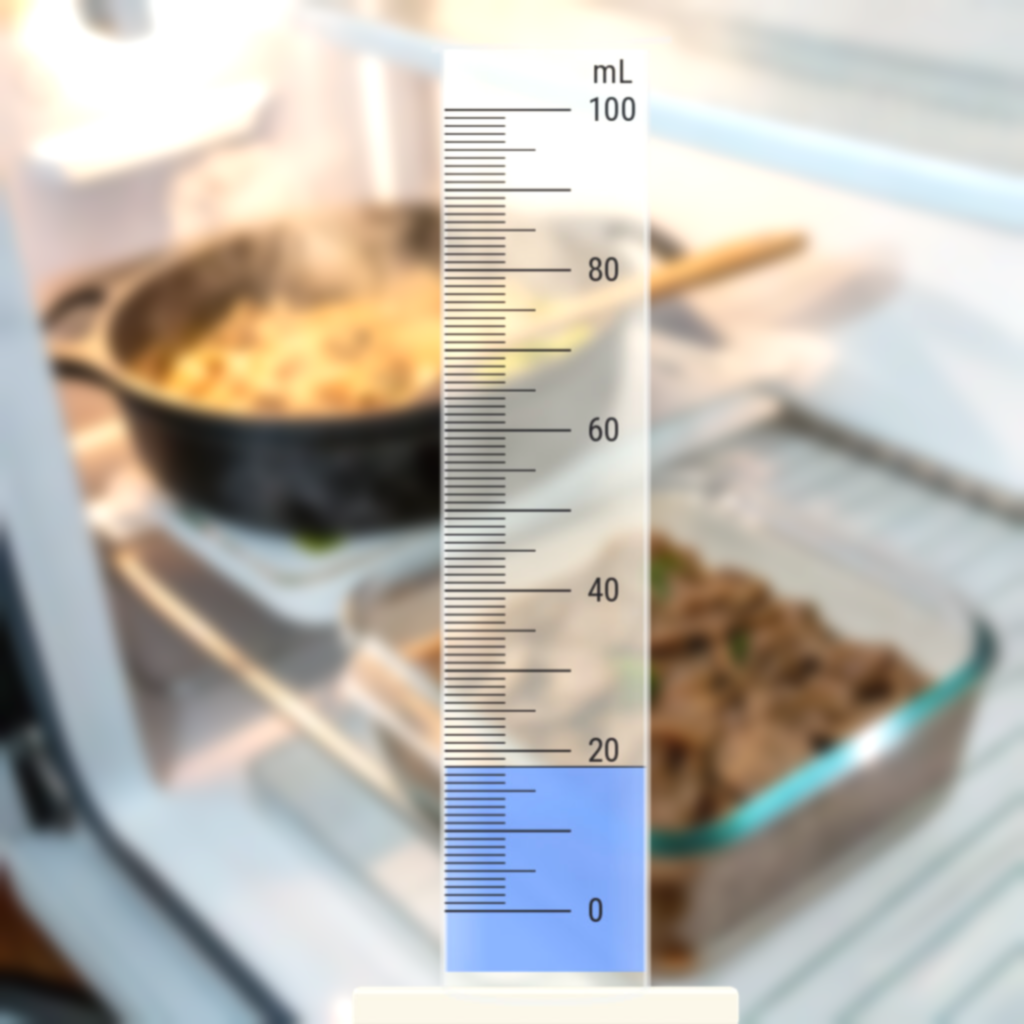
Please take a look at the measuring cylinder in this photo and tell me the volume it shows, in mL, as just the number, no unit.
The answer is 18
